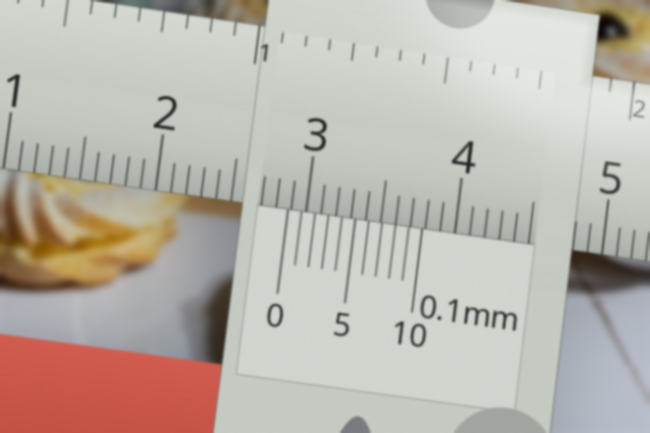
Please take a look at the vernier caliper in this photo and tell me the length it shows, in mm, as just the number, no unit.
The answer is 28.8
